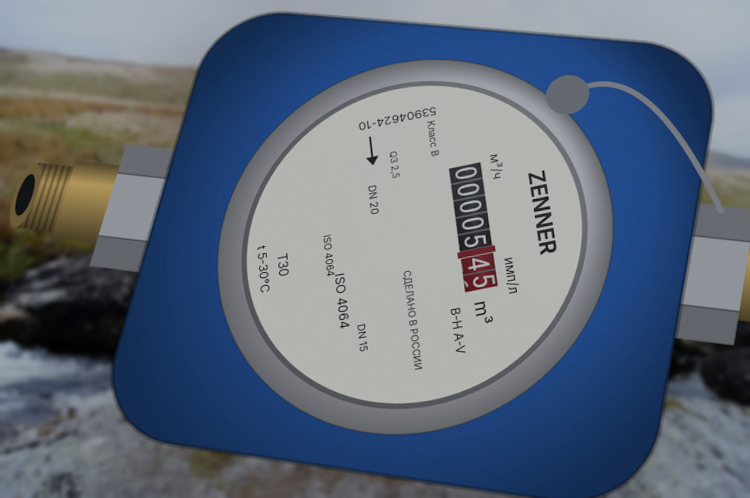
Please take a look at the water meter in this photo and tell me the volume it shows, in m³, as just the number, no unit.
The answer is 5.45
